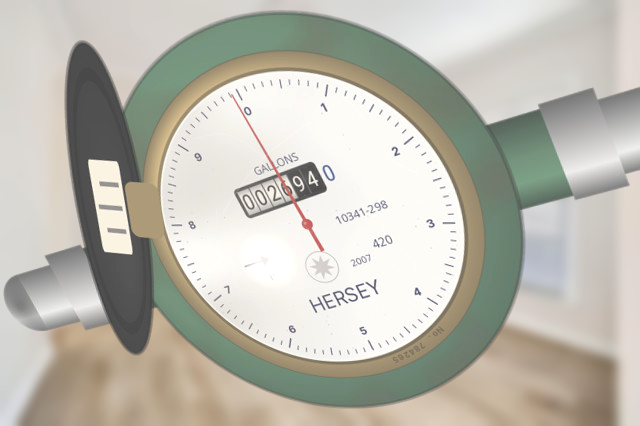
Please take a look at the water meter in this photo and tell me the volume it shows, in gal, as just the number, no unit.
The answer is 26939.9
